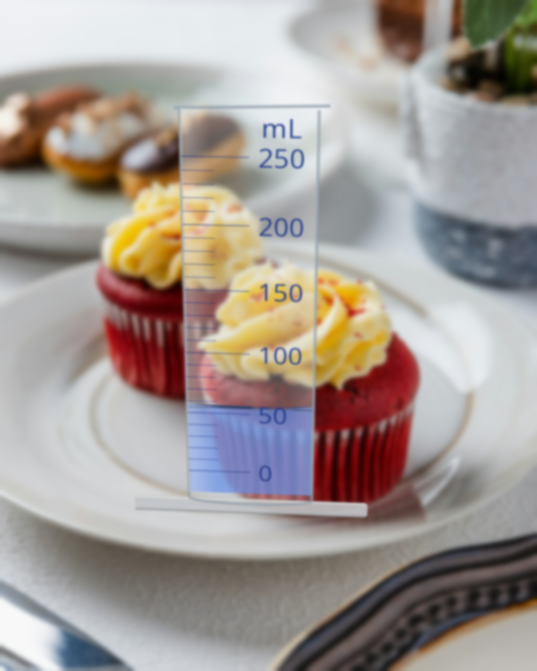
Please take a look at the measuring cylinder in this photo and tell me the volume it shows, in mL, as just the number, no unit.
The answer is 55
